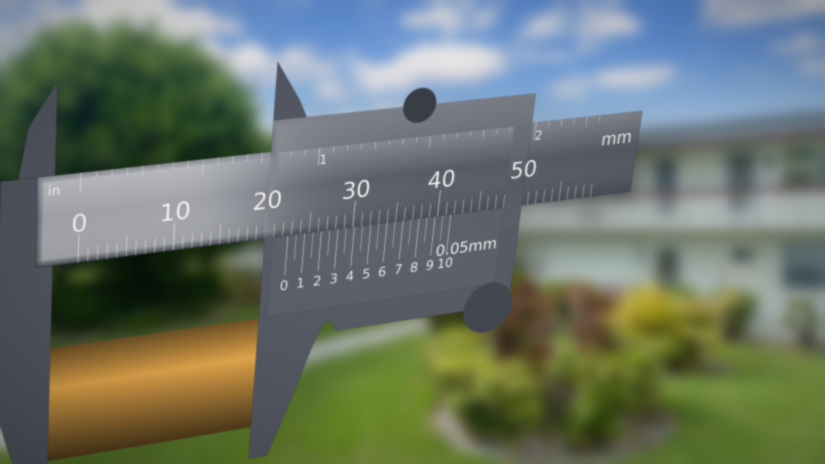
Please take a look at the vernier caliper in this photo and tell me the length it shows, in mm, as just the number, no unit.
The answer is 22.6
